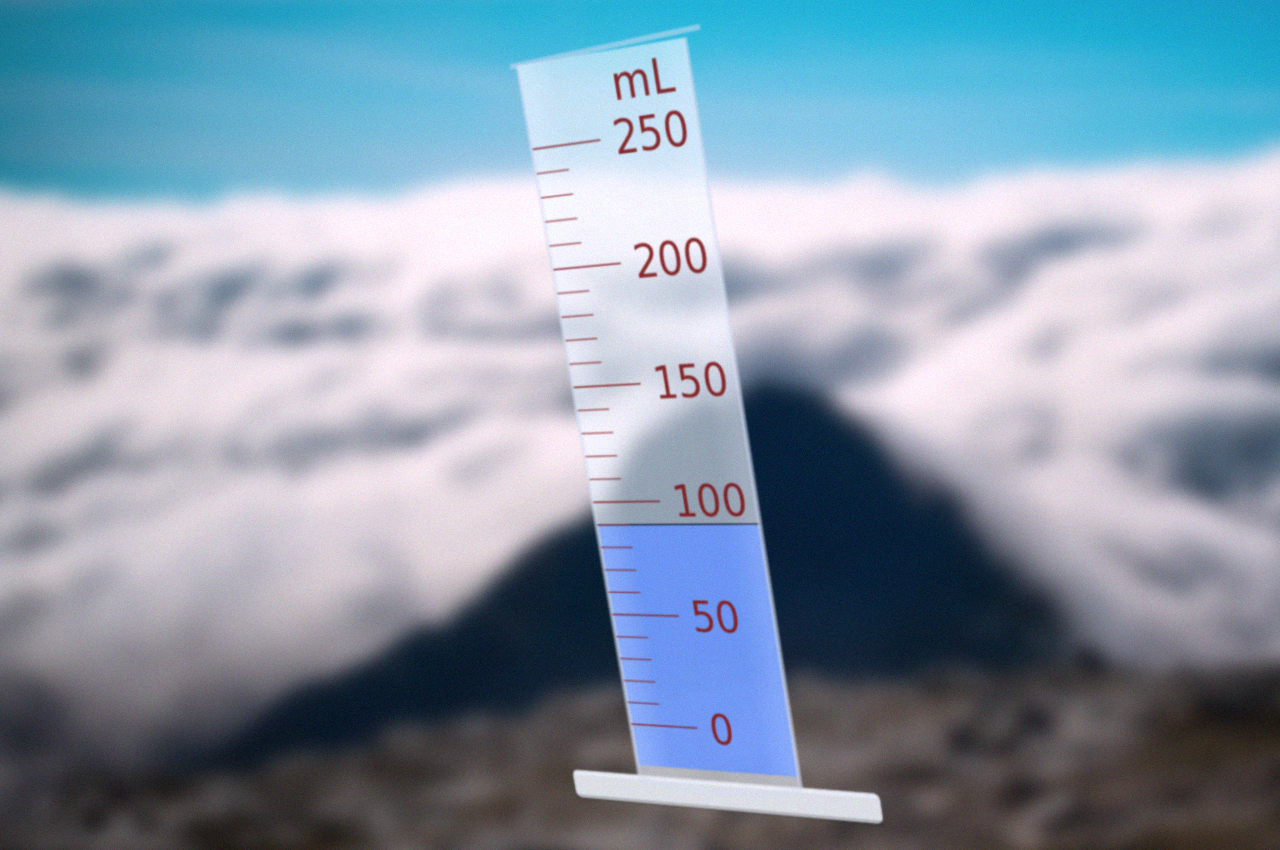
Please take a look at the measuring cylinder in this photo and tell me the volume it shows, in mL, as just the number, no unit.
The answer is 90
